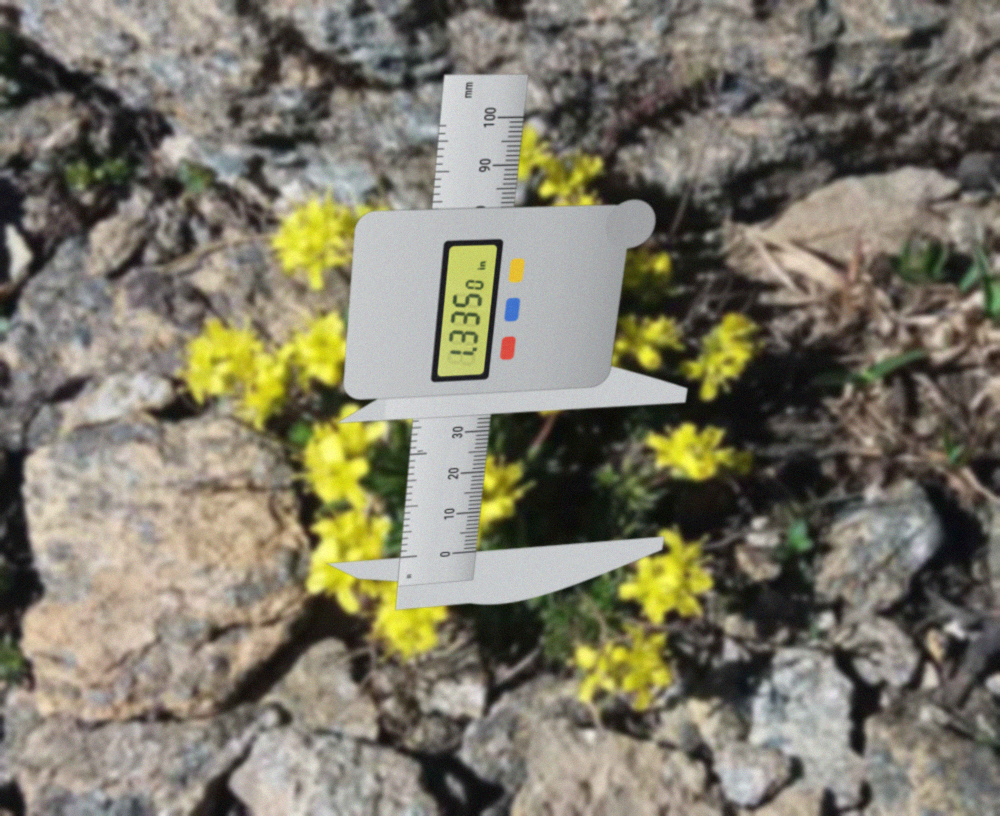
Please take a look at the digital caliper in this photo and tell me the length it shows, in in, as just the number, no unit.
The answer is 1.3350
